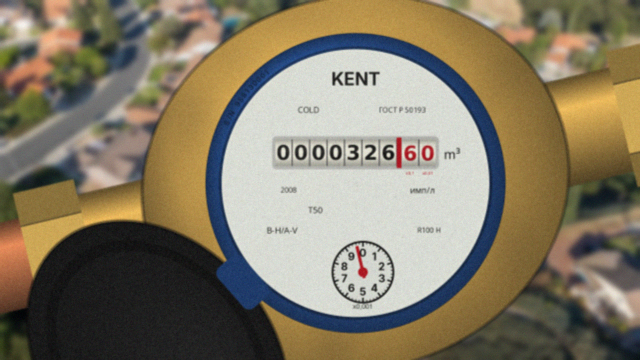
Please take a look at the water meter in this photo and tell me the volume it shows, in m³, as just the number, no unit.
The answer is 326.599
